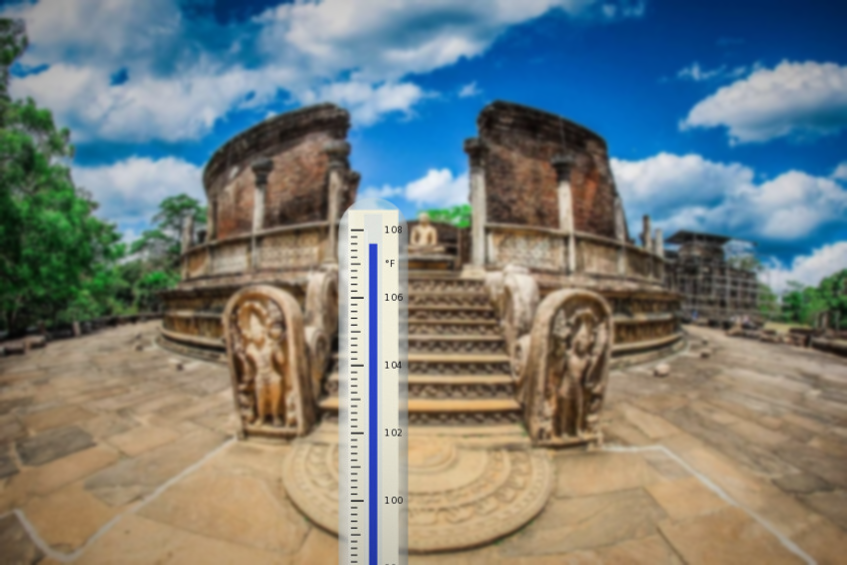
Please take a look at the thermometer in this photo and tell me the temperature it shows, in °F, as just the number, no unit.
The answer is 107.6
